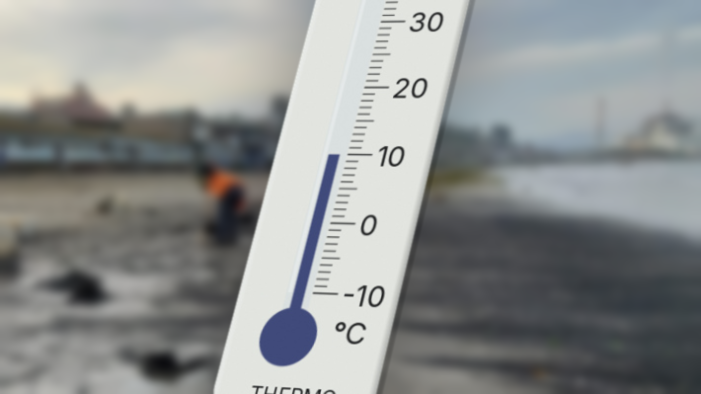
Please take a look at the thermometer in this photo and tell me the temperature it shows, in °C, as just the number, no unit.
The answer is 10
